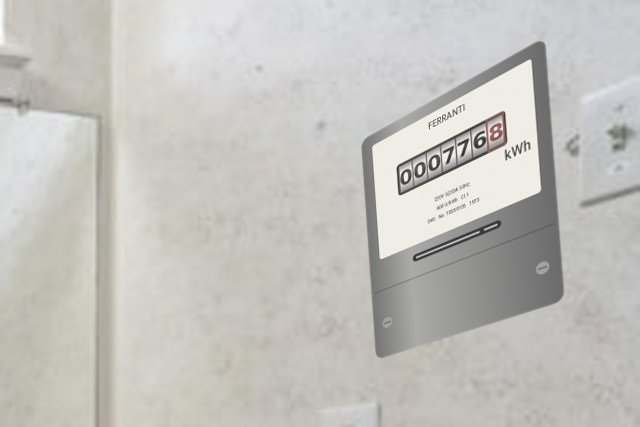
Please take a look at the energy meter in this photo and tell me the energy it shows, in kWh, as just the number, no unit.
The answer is 776.8
